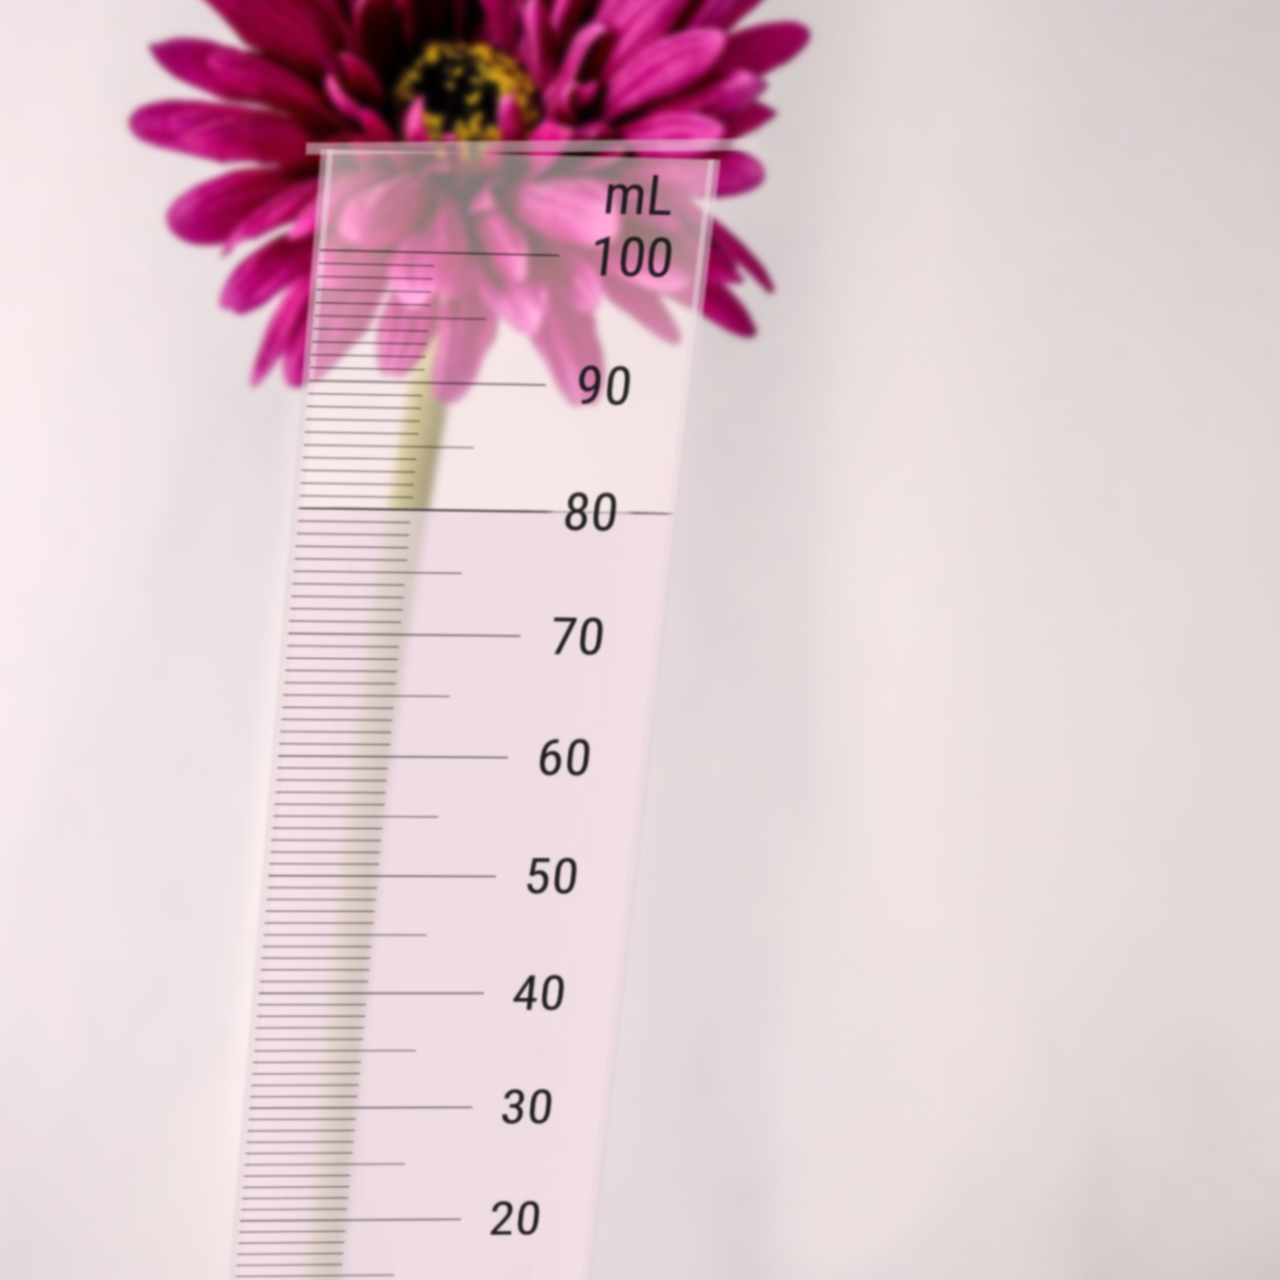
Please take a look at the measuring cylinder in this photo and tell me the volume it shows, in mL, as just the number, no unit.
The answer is 80
